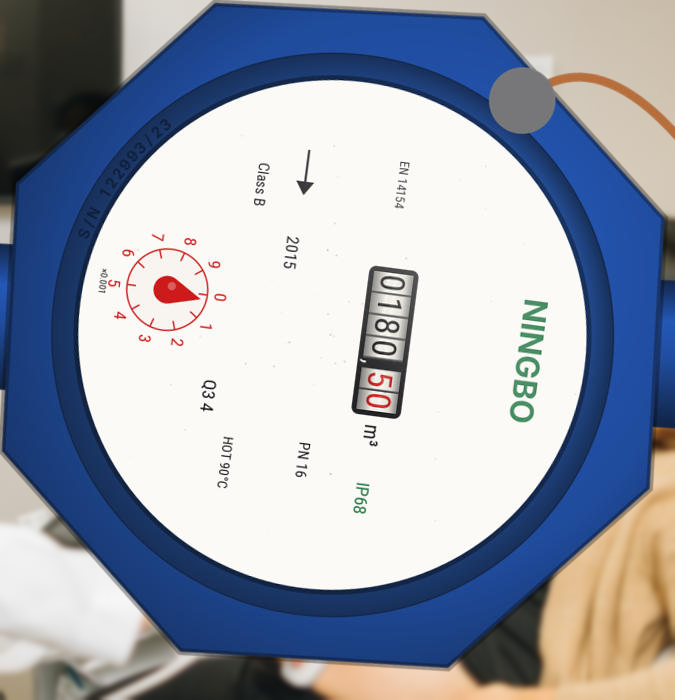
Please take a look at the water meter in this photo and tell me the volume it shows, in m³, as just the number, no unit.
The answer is 180.500
